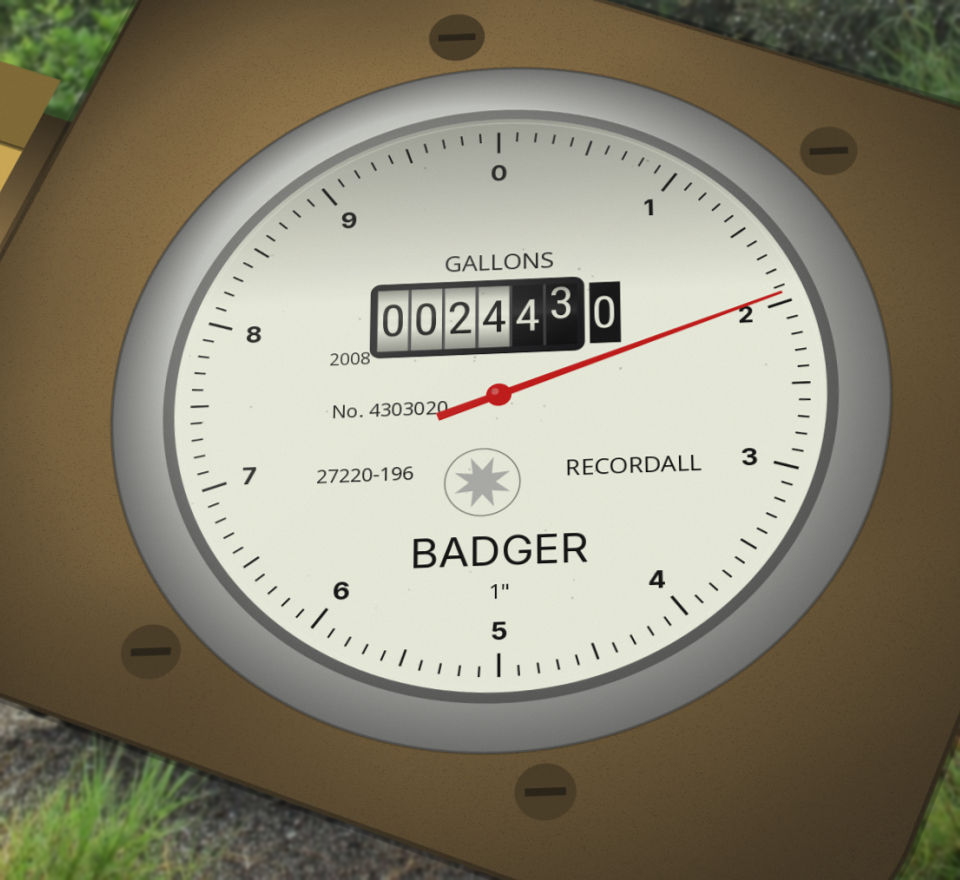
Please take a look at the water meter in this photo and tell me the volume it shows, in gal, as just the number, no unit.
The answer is 24431.9
